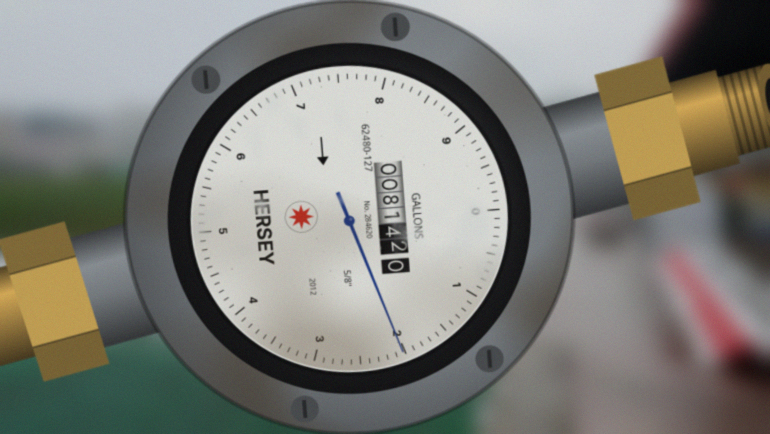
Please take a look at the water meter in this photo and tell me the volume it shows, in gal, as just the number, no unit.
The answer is 81422.0
